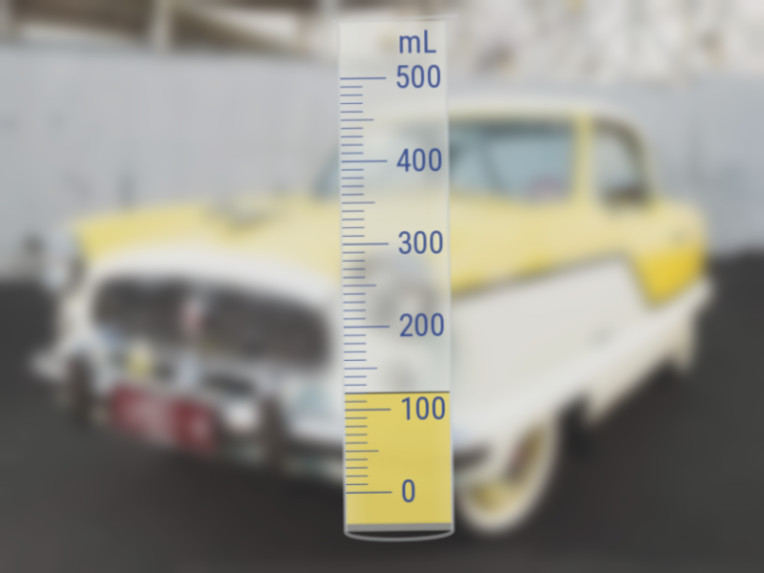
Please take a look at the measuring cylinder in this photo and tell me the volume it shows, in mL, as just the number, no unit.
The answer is 120
